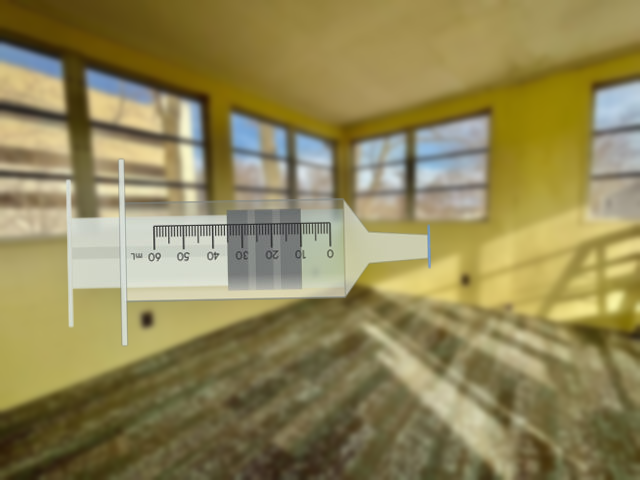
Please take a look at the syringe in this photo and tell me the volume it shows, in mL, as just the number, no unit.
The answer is 10
